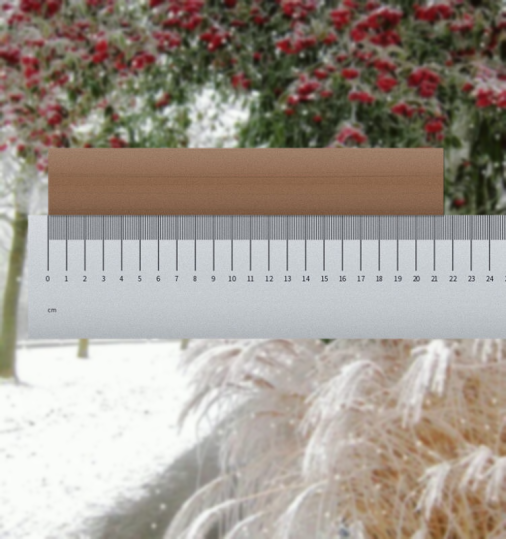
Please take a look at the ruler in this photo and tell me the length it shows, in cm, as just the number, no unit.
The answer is 21.5
